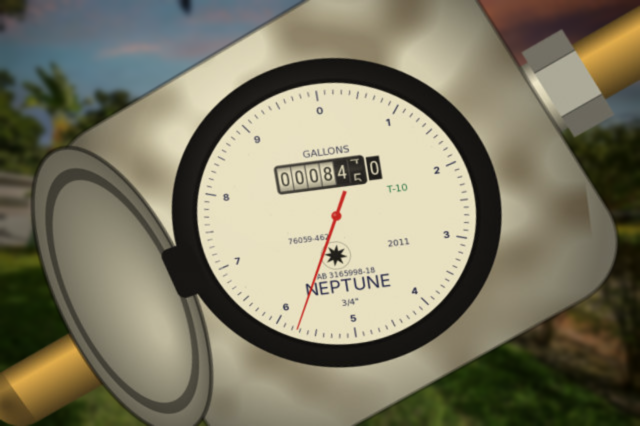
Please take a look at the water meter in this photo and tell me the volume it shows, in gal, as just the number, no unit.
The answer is 8445.7
